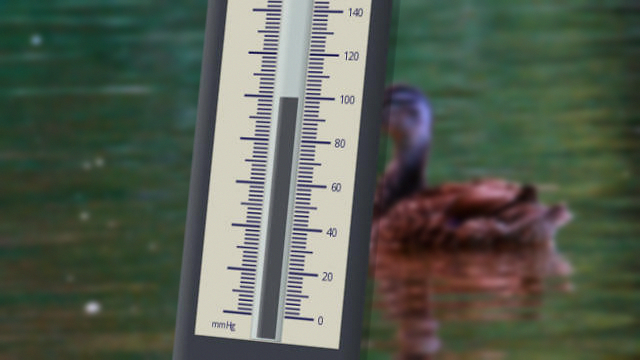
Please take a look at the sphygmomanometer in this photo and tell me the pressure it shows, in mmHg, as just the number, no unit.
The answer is 100
